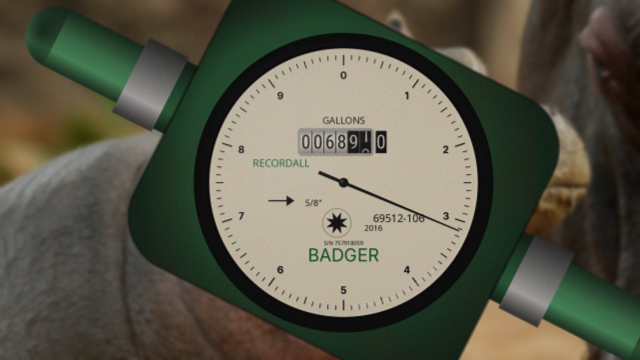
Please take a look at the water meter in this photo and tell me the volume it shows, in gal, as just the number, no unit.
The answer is 68913.1
